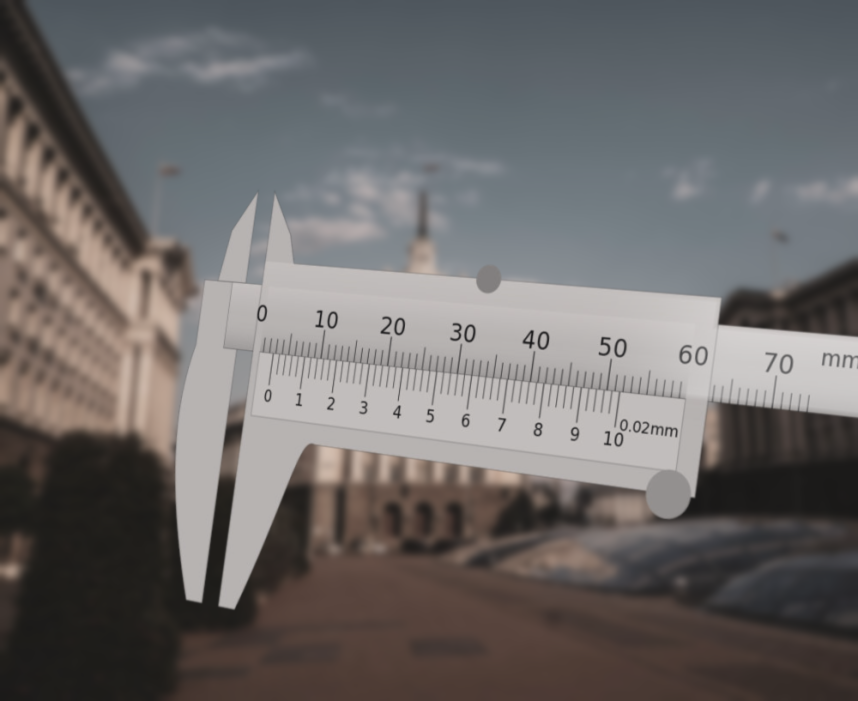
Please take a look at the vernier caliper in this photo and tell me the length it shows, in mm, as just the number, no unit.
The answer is 2.6
